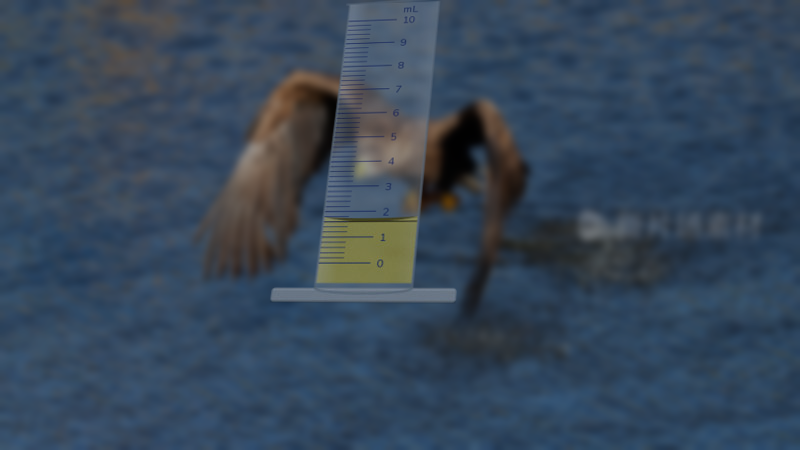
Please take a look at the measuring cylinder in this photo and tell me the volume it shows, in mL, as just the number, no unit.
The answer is 1.6
